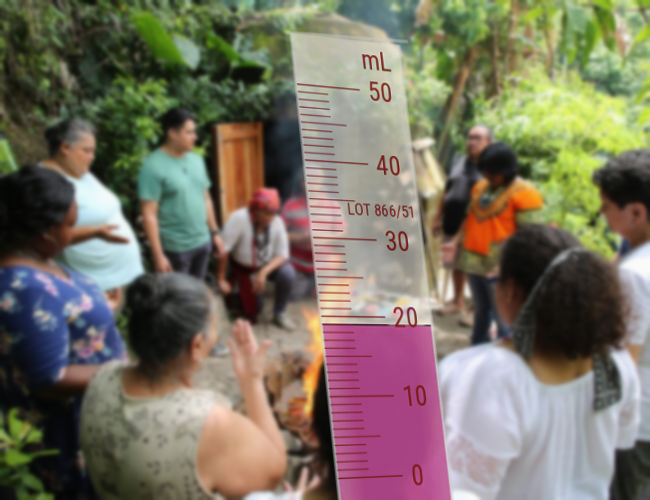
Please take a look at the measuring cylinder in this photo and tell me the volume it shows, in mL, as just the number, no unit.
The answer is 19
